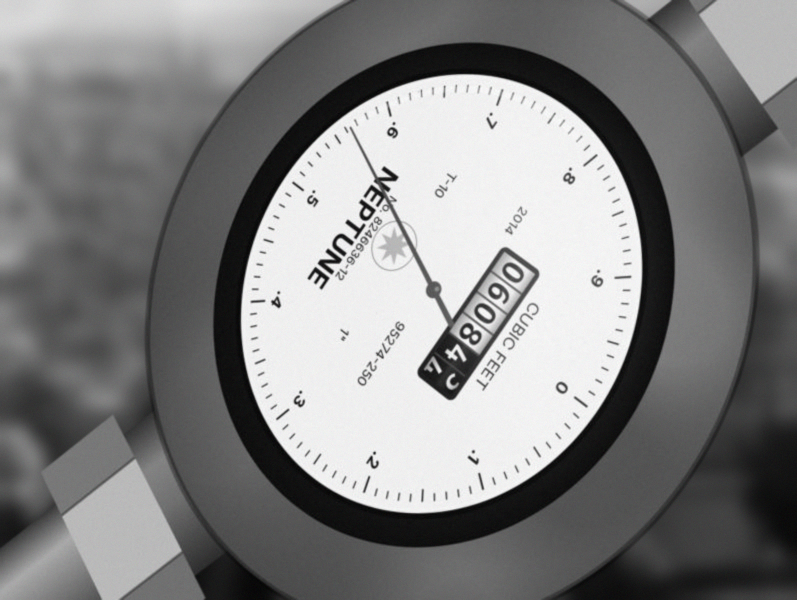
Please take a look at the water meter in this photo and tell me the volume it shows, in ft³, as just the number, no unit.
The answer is 60843.56
